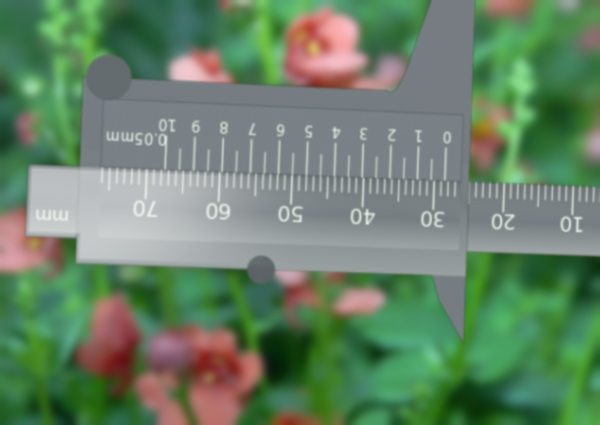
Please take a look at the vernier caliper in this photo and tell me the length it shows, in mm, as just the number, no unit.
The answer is 28.5
